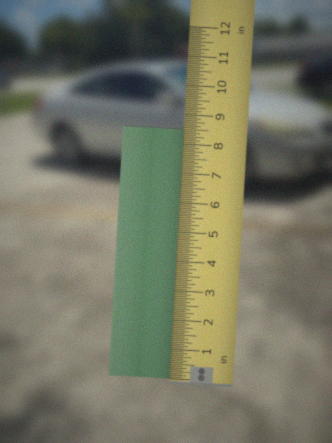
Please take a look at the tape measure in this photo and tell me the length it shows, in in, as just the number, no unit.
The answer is 8.5
